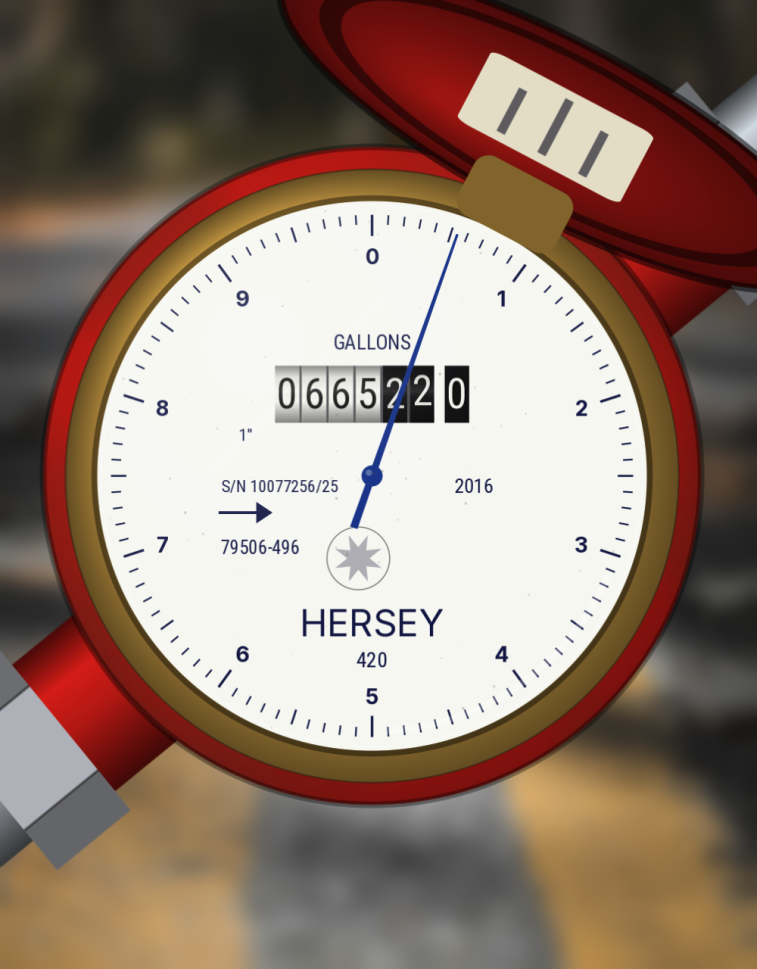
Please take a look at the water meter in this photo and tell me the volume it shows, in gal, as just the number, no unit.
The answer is 665220.5
